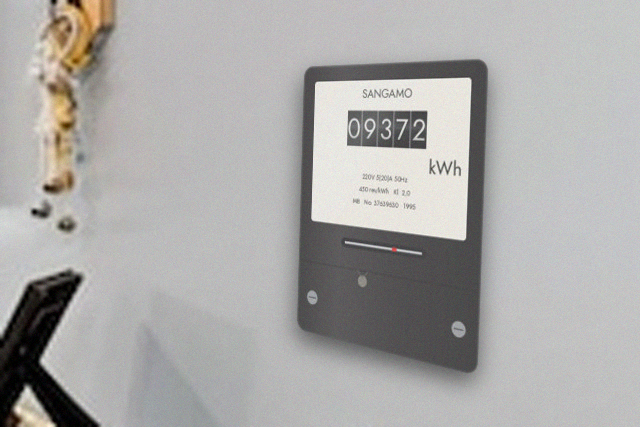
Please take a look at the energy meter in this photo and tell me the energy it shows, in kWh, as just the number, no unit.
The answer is 9372
